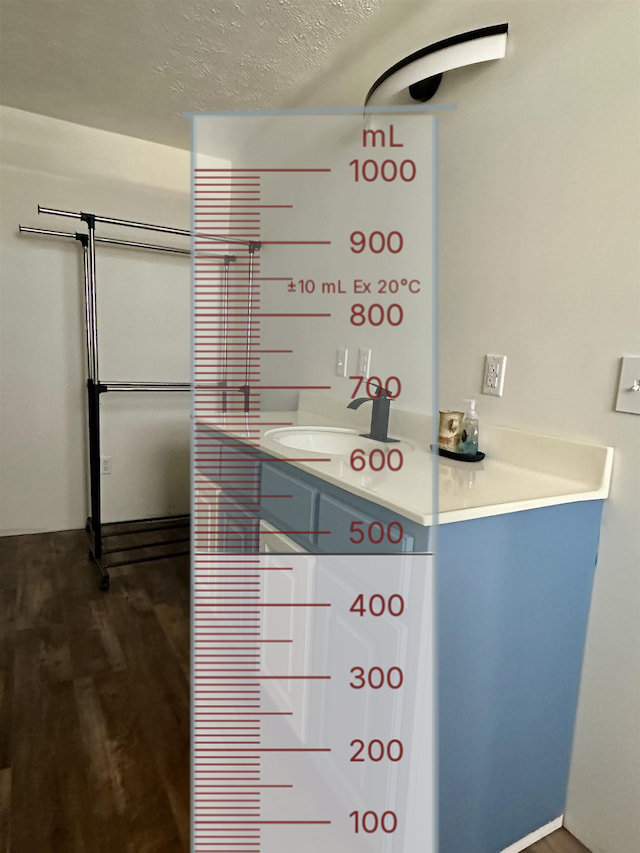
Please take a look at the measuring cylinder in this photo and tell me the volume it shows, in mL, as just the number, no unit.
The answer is 470
